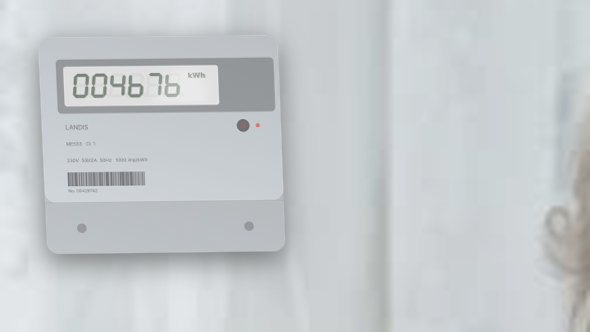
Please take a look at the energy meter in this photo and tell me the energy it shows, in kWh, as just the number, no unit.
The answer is 4676
